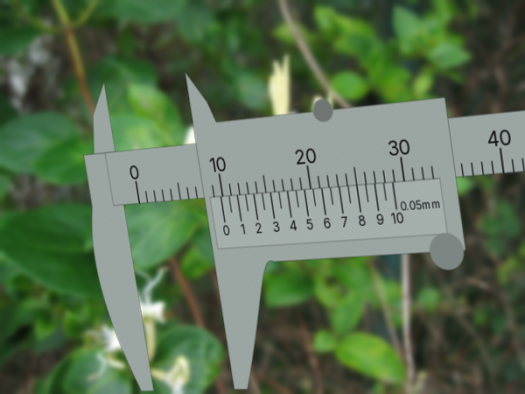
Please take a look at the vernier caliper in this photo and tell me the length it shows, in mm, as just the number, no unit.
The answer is 9.8
